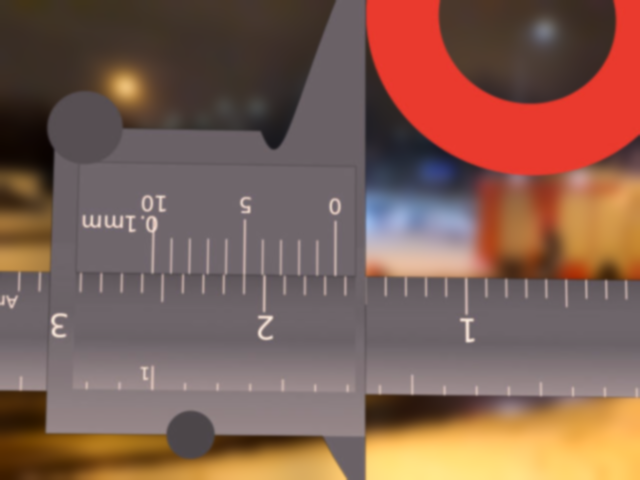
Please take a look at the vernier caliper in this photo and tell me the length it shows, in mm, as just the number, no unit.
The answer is 16.5
